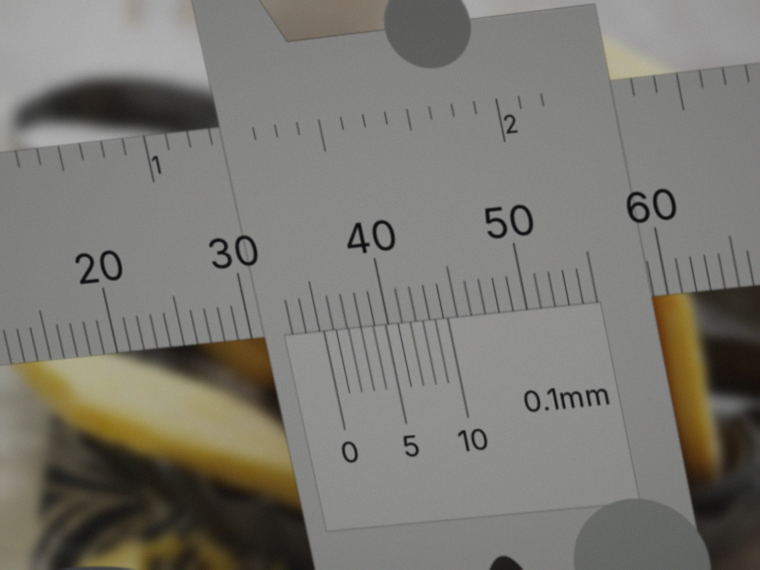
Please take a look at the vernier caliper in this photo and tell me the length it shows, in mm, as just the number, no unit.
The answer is 35.3
